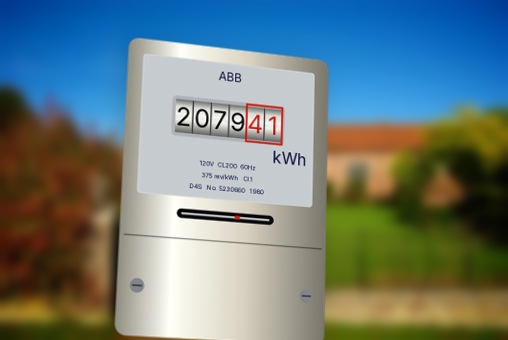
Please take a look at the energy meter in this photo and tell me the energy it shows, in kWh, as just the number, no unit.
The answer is 2079.41
